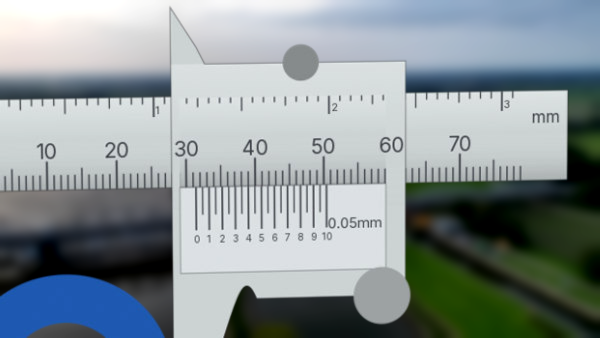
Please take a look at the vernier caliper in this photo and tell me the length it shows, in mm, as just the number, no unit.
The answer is 31.4
